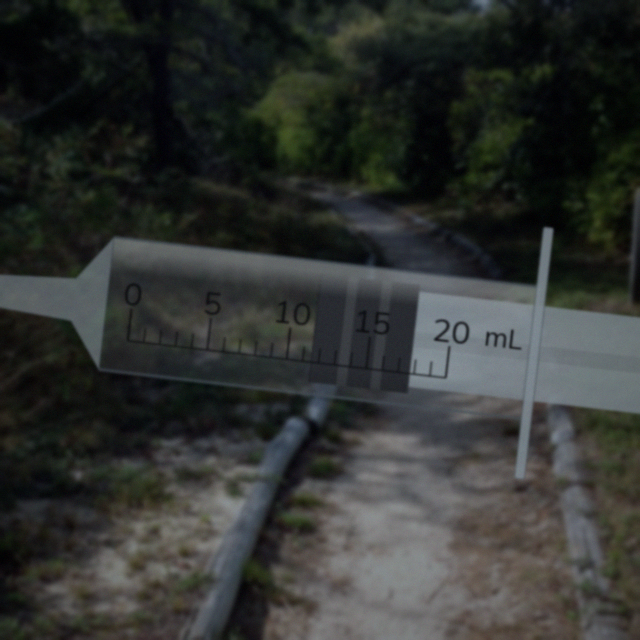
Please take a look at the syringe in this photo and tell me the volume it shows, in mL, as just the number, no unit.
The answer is 11.5
